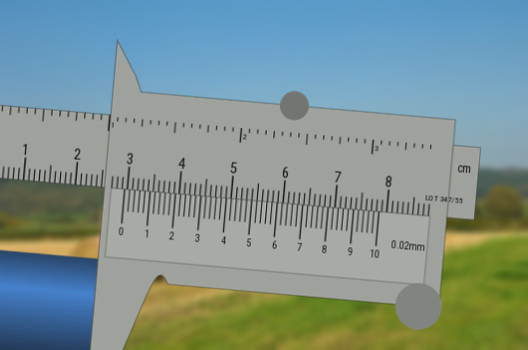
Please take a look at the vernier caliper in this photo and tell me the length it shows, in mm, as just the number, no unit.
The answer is 29.5
